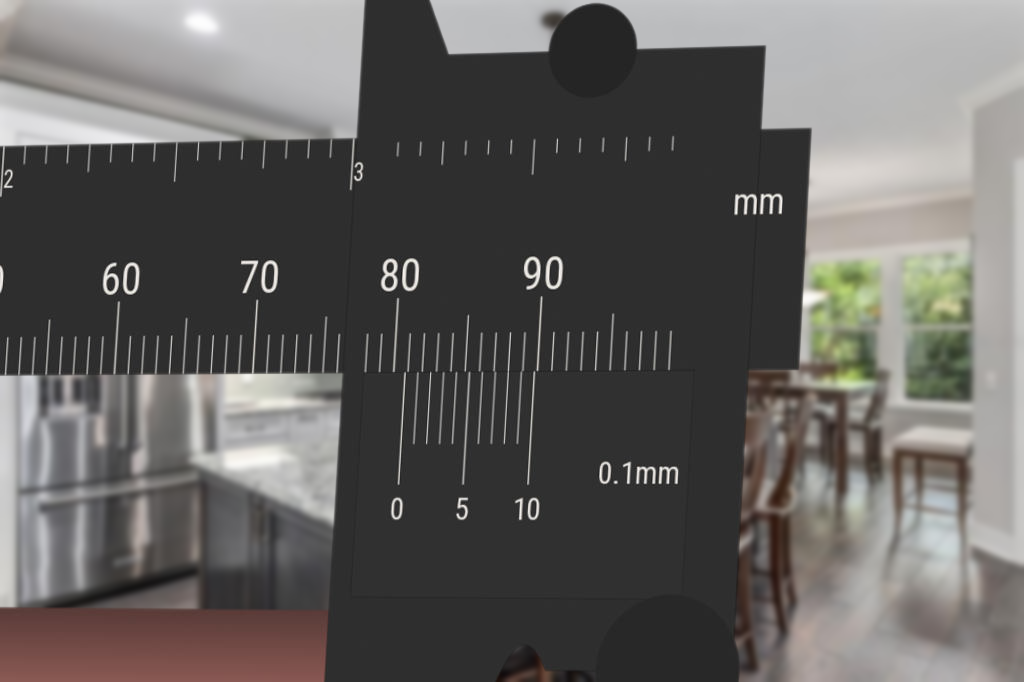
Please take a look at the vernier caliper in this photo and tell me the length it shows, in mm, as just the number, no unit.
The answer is 80.8
